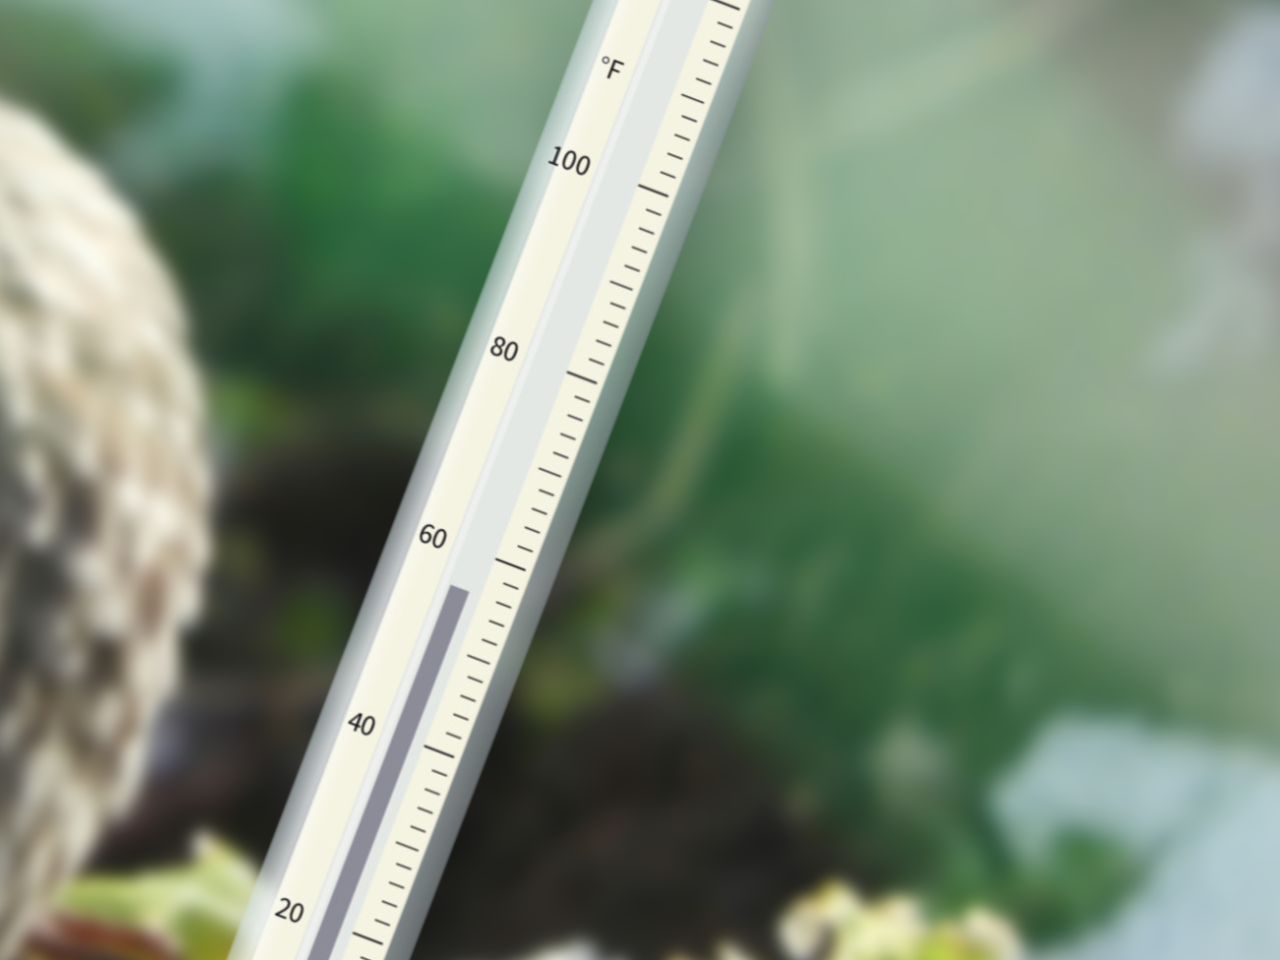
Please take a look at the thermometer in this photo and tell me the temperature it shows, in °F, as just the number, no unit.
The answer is 56
